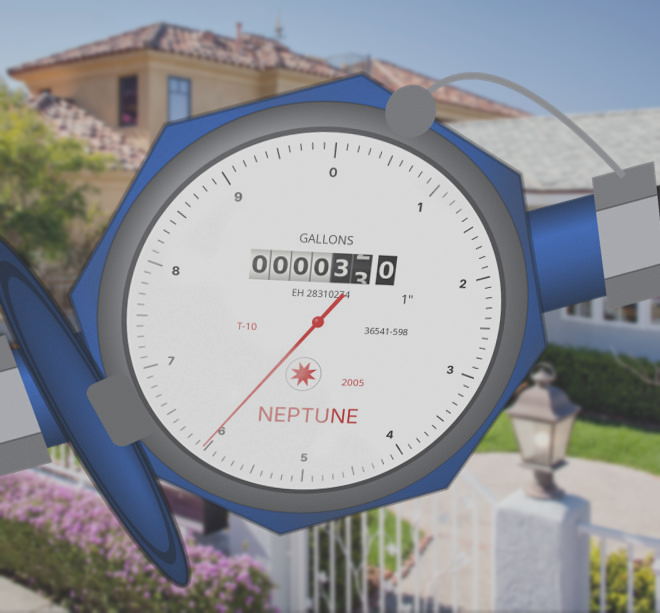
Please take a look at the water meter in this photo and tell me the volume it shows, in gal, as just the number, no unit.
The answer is 326.0
